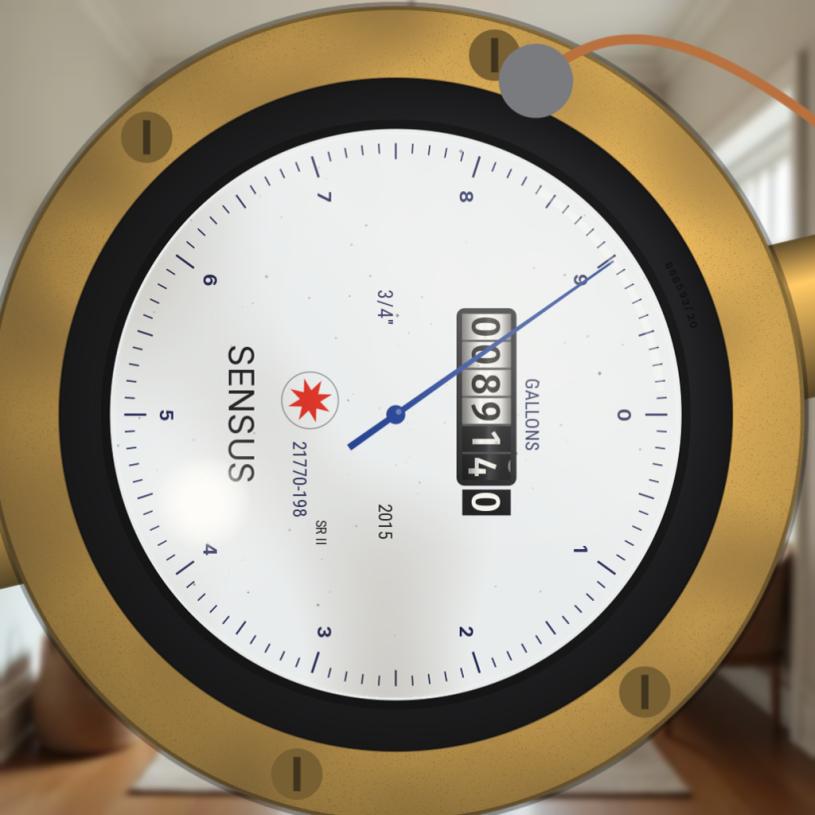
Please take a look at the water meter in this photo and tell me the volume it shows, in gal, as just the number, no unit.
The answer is 89139.0
